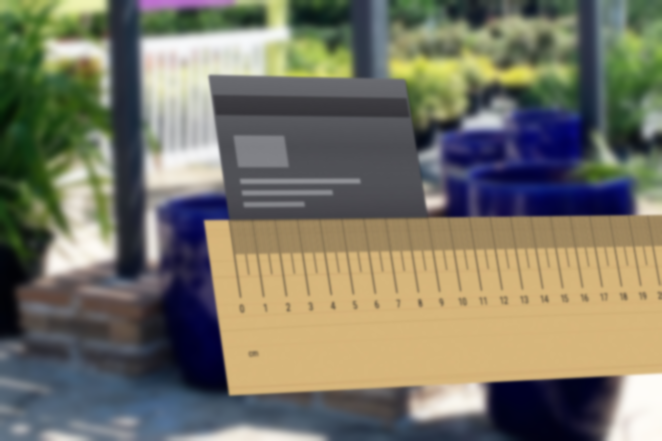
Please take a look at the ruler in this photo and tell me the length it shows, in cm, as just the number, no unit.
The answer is 9
